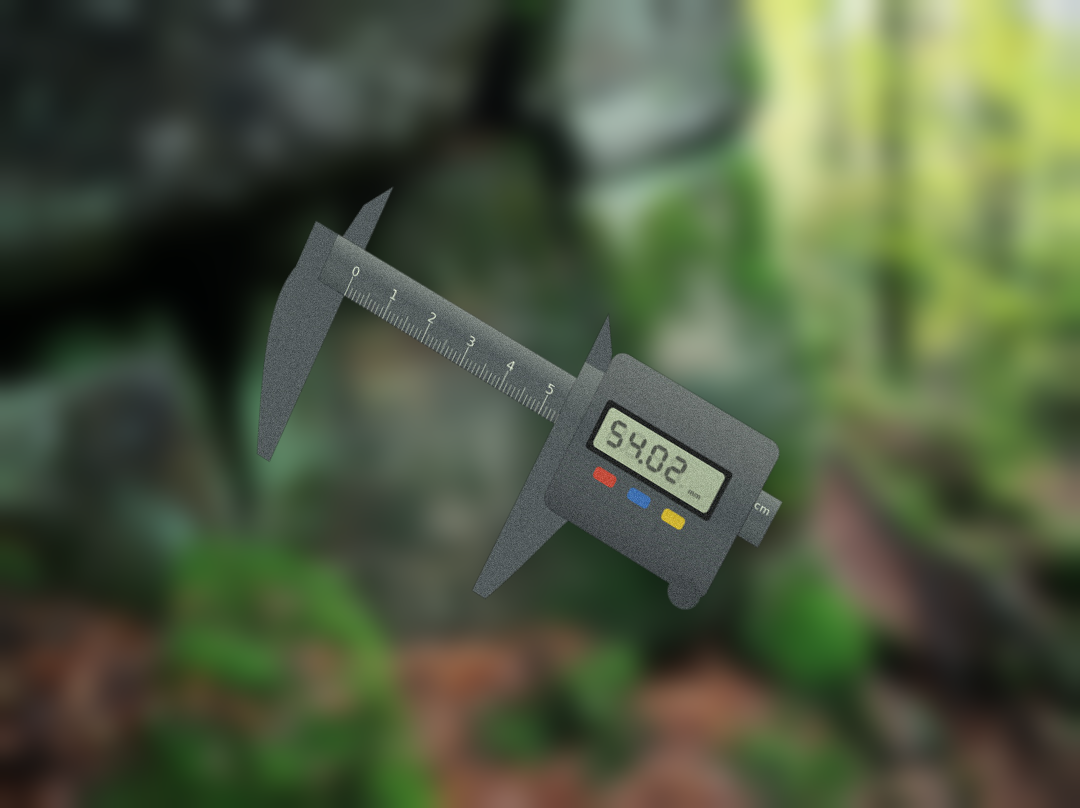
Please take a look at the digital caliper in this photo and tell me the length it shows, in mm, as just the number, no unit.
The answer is 54.02
